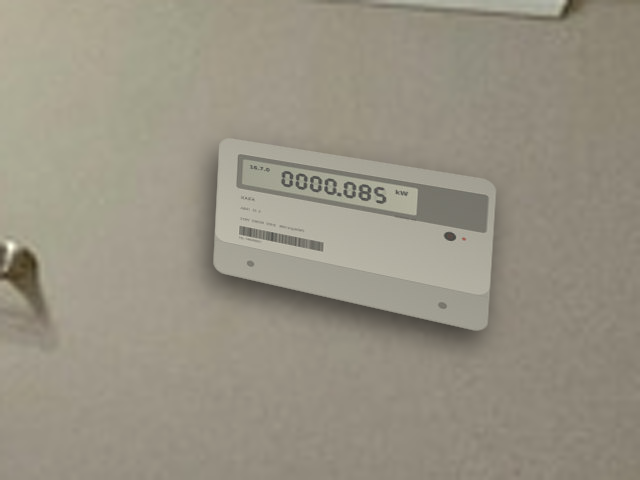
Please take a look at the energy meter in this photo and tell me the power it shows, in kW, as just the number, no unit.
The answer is 0.085
